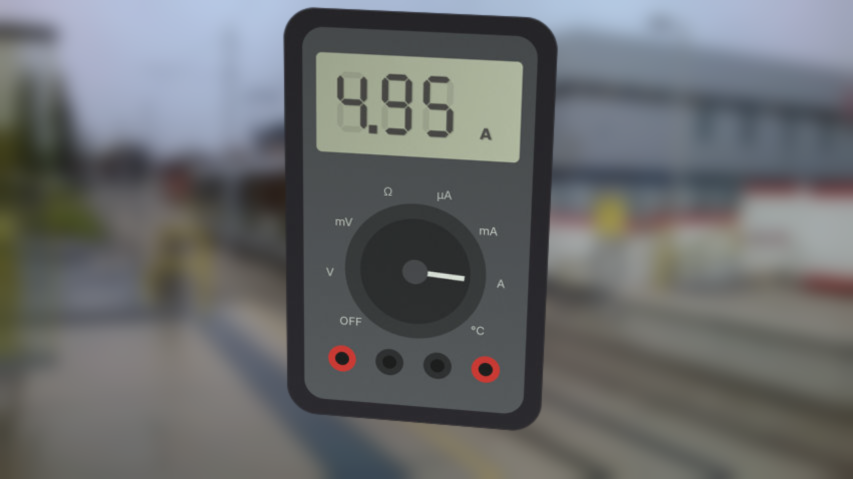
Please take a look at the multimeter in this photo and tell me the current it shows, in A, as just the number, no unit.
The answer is 4.95
